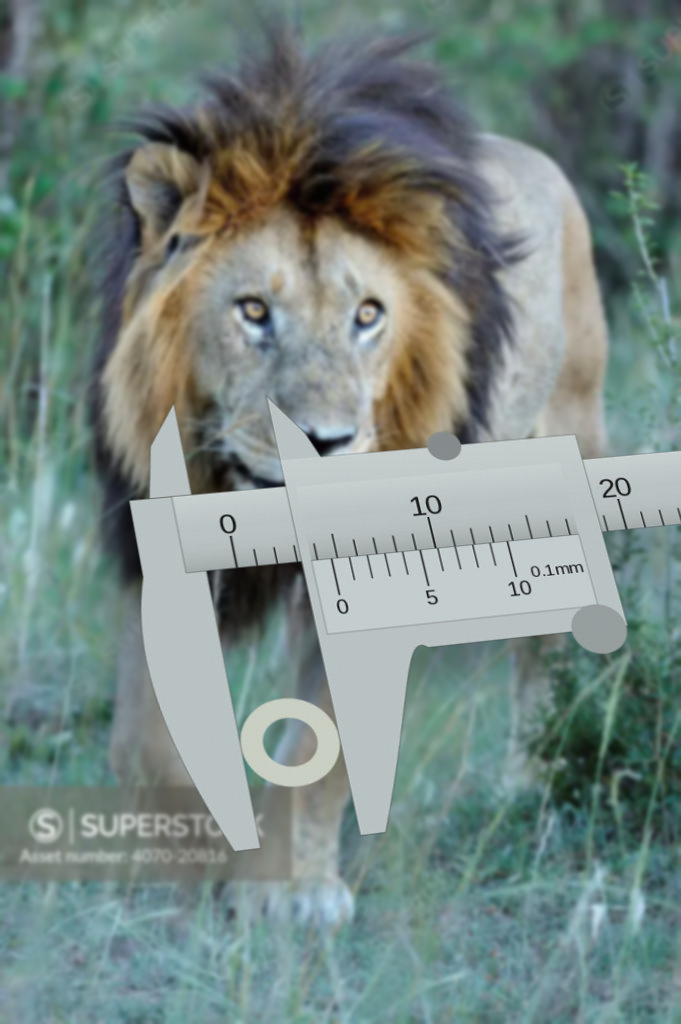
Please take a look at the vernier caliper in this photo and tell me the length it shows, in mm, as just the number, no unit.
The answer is 4.7
